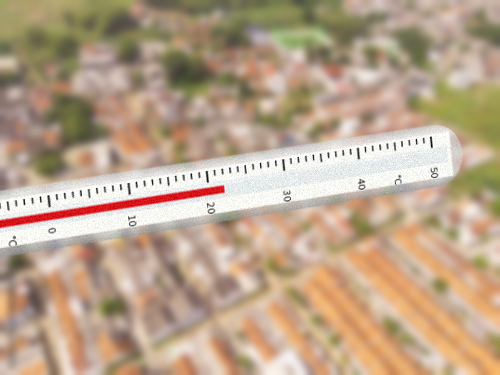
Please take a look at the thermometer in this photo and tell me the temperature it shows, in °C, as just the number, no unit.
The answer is 22
